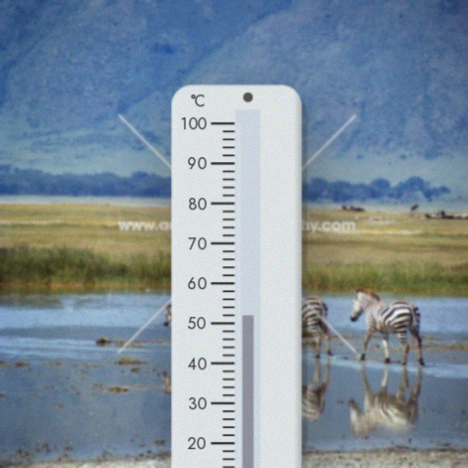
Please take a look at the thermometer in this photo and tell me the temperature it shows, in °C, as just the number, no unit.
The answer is 52
